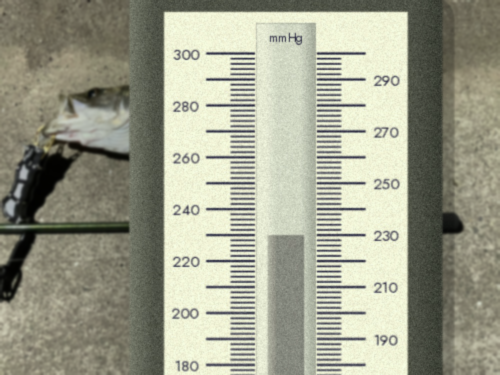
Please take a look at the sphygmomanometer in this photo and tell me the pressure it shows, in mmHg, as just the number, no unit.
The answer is 230
